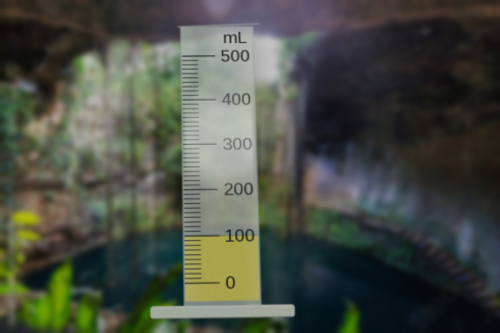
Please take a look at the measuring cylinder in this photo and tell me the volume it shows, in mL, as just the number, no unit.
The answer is 100
